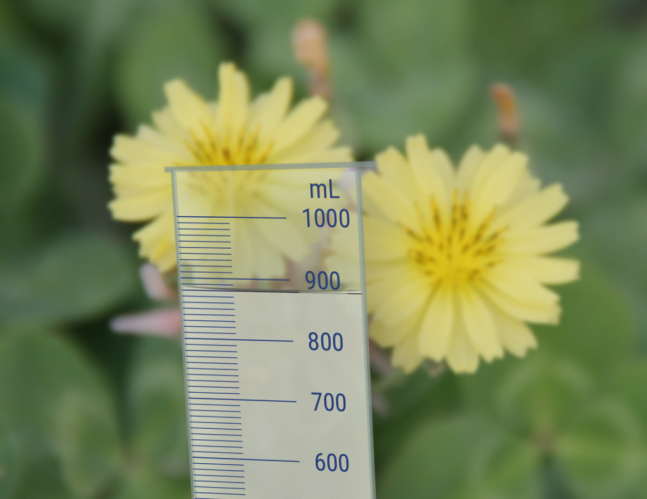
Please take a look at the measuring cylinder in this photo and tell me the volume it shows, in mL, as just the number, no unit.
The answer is 880
